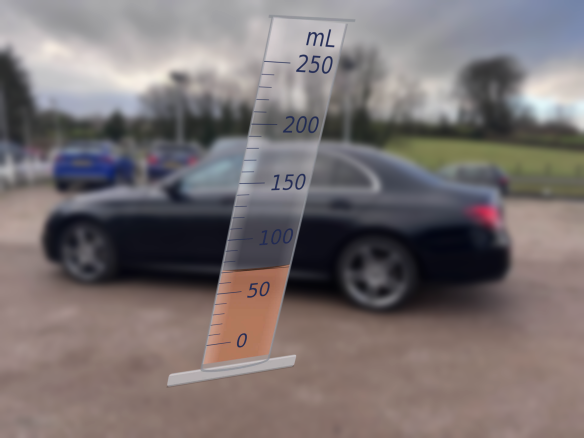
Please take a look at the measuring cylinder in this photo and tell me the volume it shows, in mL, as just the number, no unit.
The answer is 70
